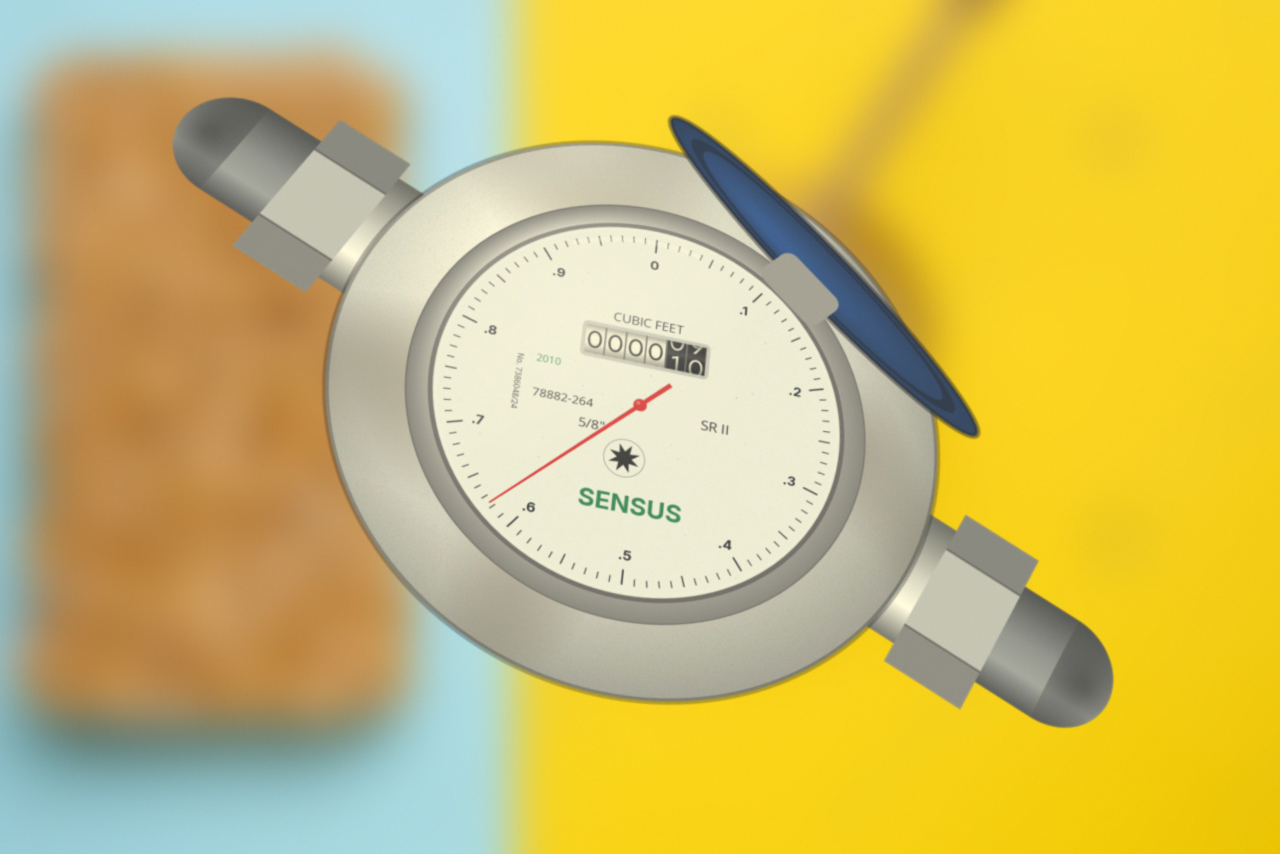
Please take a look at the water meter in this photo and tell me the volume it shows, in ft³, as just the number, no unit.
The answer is 9.62
